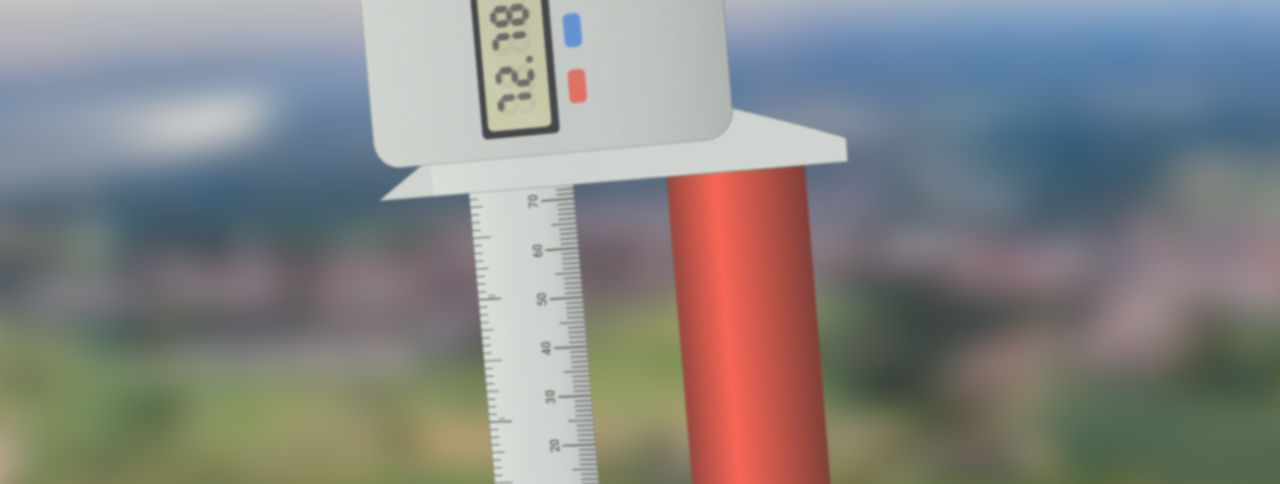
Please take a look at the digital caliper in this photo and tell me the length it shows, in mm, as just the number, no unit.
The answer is 72.78
